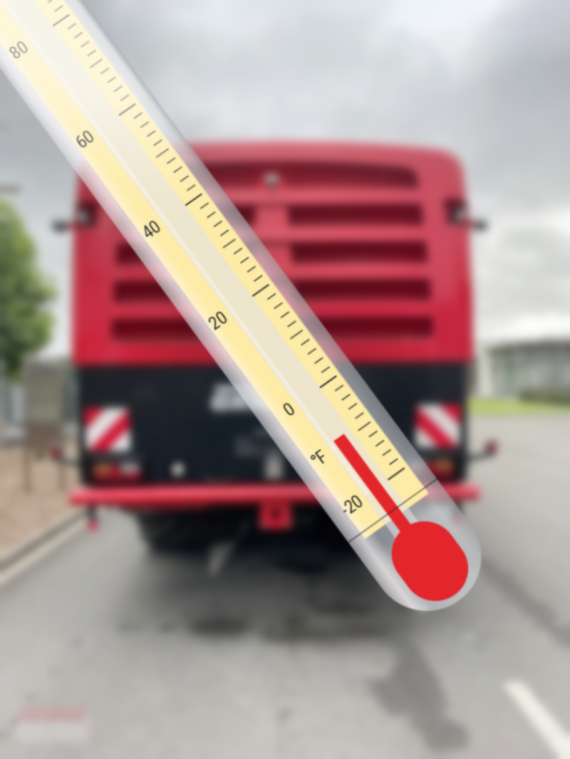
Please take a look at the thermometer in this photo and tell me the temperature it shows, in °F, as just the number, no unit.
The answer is -9
